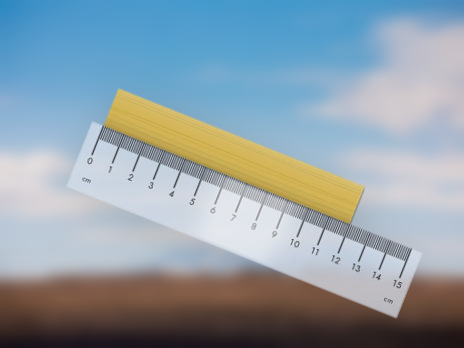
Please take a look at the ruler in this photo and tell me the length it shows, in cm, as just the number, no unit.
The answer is 12
